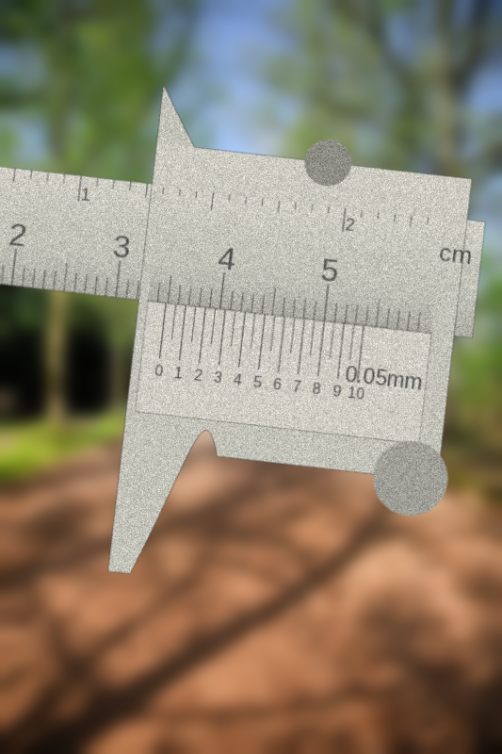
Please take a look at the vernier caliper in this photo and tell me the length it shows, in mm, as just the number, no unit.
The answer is 34.8
